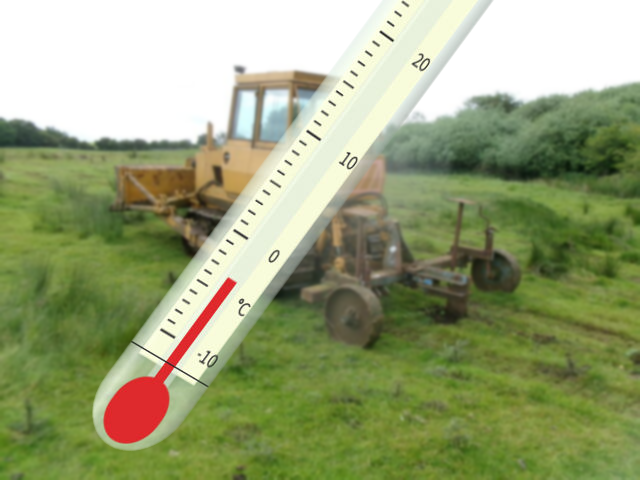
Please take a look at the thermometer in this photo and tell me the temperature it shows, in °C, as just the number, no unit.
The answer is -3.5
